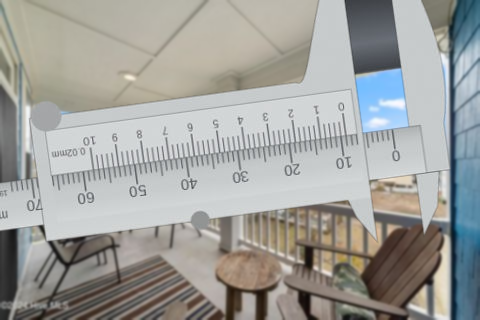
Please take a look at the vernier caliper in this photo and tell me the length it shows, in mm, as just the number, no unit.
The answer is 9.0
